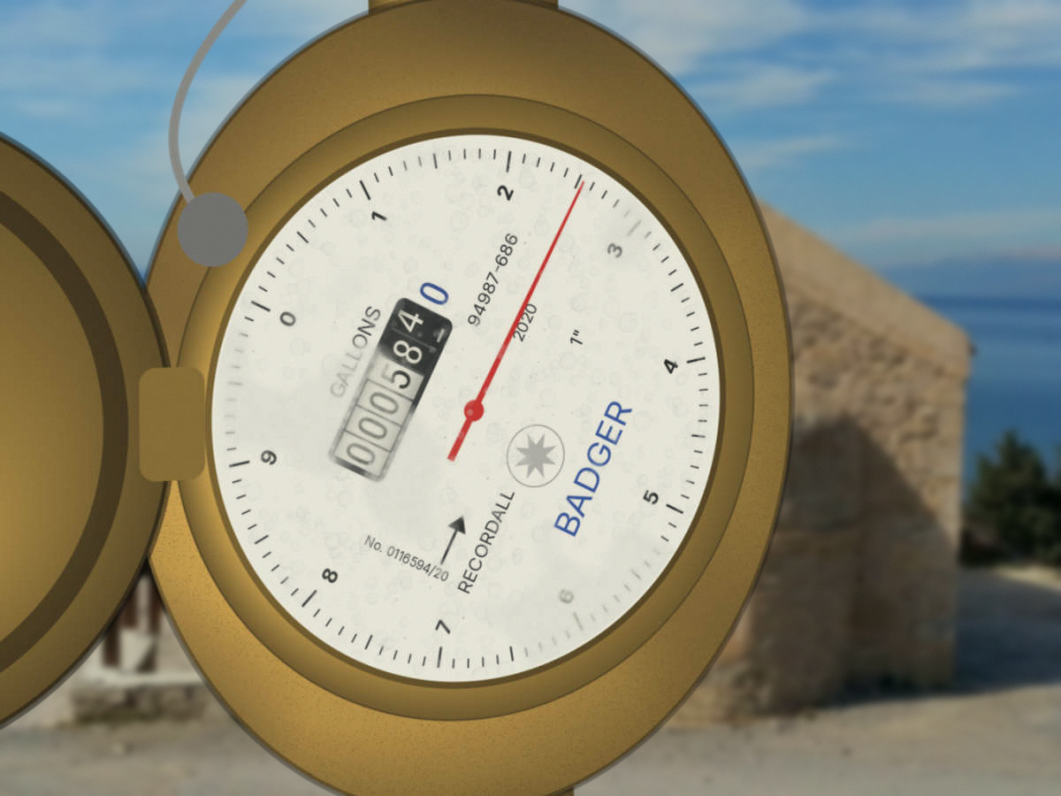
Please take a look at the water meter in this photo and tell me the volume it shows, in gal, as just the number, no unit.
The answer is 5842.5
